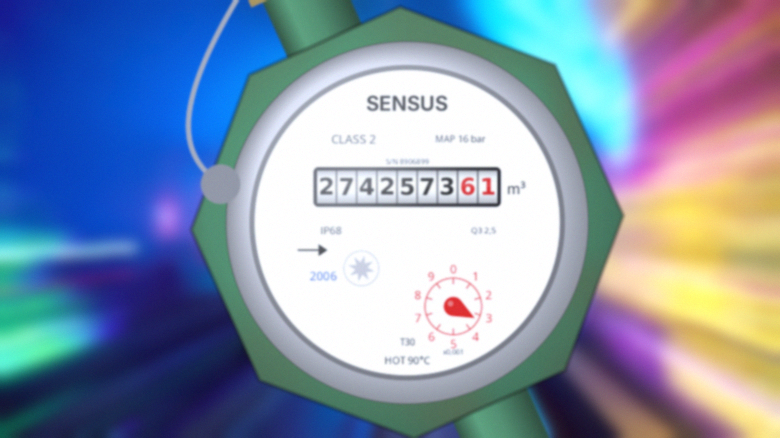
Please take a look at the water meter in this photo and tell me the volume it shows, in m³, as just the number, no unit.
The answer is 2742573.613
